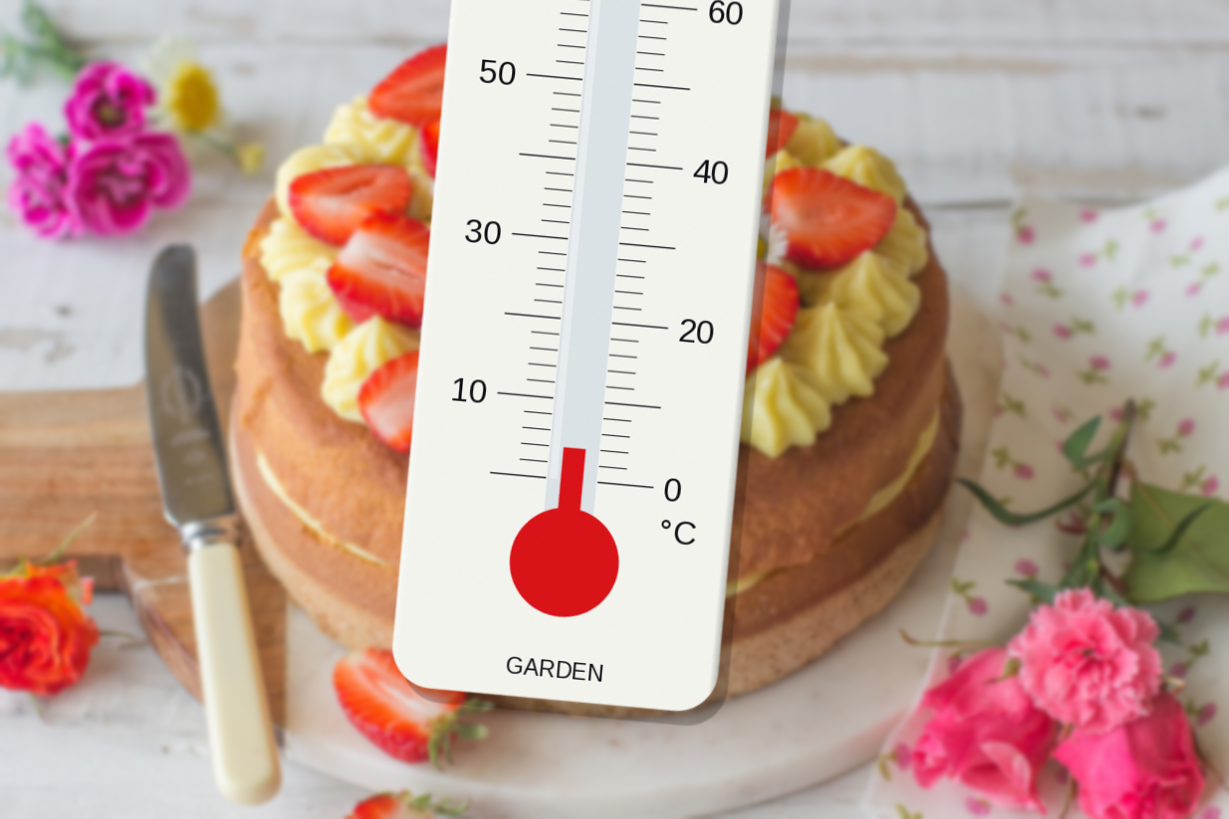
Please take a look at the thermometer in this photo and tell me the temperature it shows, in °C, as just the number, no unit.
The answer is 4
